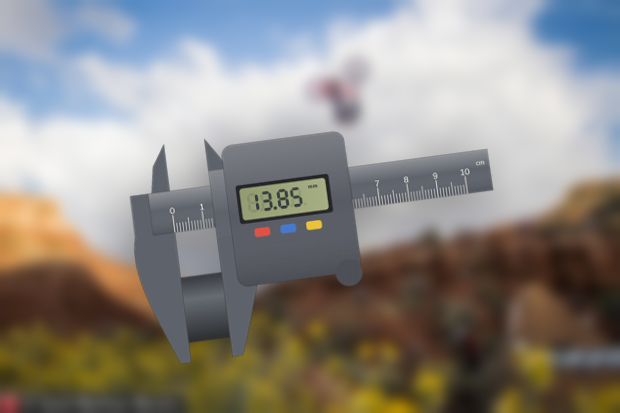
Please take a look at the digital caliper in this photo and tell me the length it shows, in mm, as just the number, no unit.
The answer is 13.85
